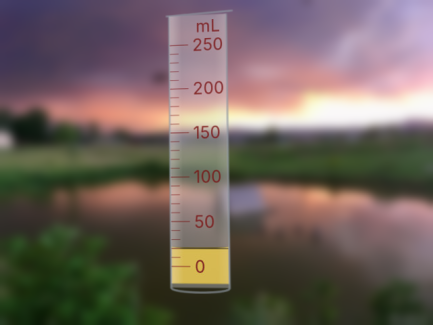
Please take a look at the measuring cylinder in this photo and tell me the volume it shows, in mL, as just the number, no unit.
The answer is 20
